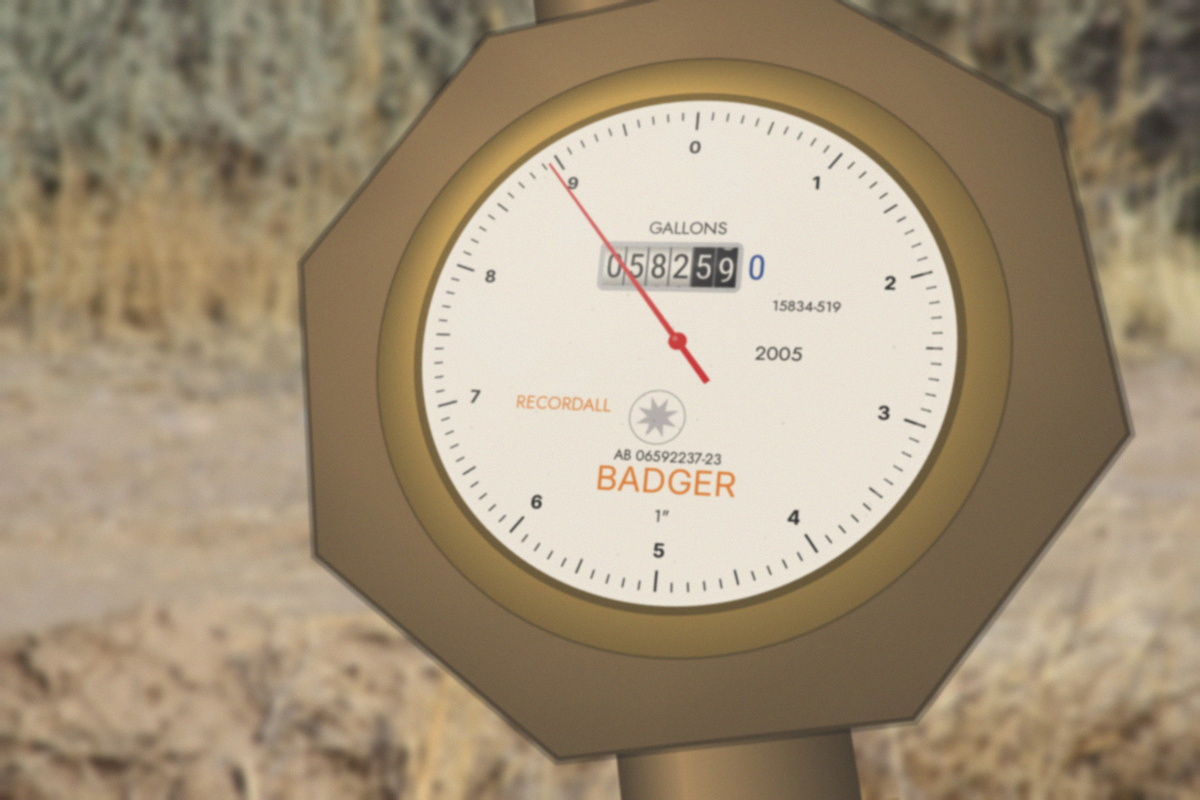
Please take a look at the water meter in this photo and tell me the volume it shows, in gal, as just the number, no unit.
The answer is 582588.9
